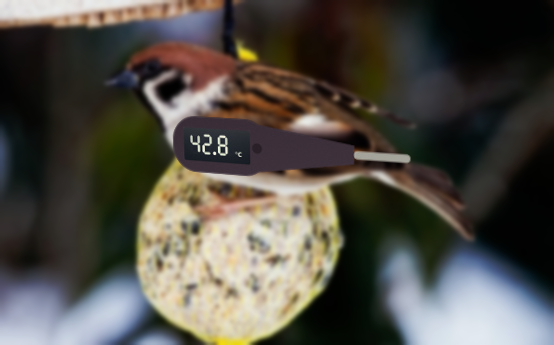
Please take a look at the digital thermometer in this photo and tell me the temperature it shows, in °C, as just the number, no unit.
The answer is 42.8
